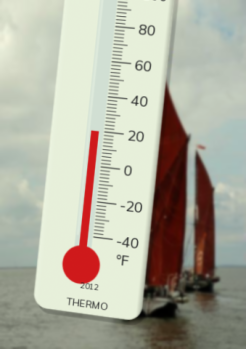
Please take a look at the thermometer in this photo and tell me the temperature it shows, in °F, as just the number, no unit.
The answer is 20
